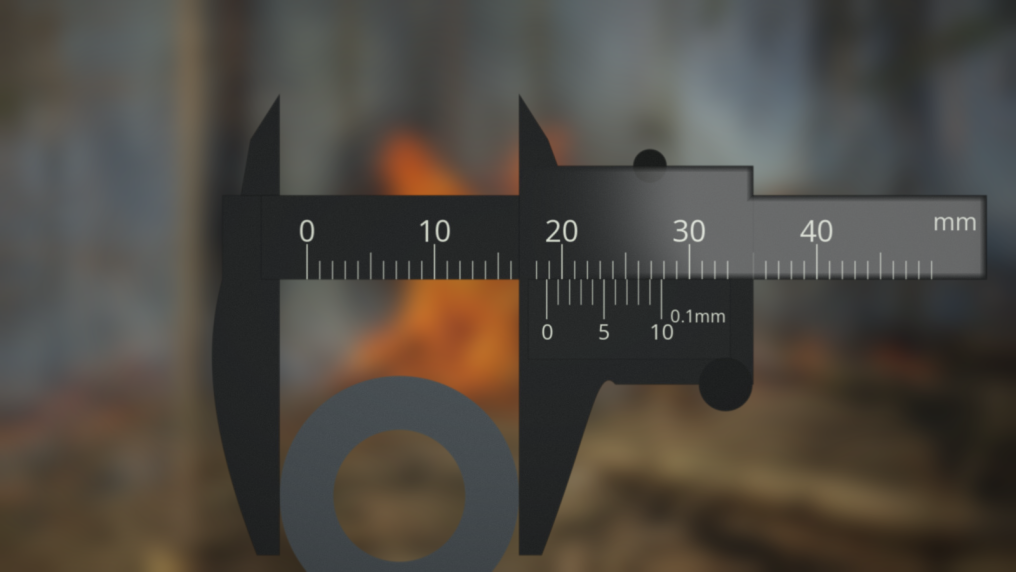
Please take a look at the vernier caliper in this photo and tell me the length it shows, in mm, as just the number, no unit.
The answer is 18.8
